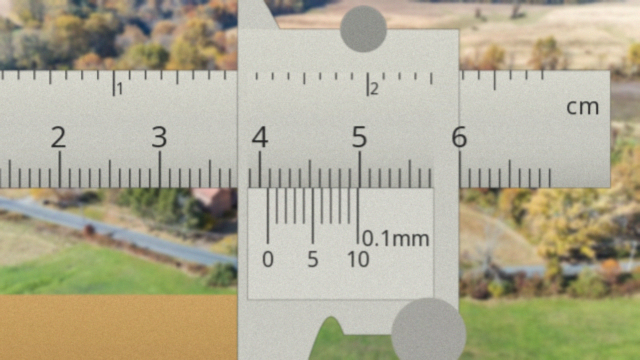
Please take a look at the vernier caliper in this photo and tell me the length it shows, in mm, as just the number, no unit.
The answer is 40.8
